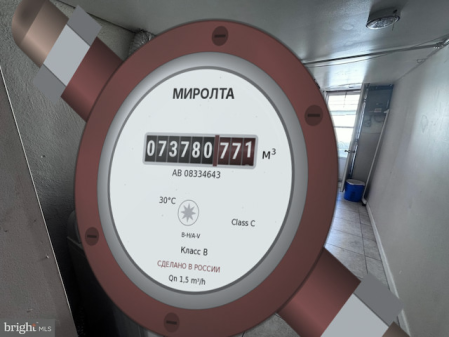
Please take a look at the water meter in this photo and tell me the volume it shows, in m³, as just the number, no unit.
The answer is 73780.771
